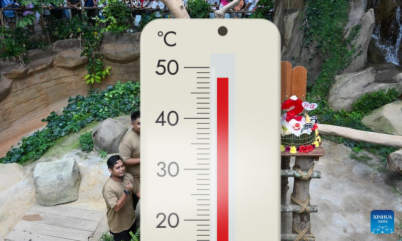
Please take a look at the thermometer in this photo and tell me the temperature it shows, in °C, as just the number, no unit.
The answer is 48
